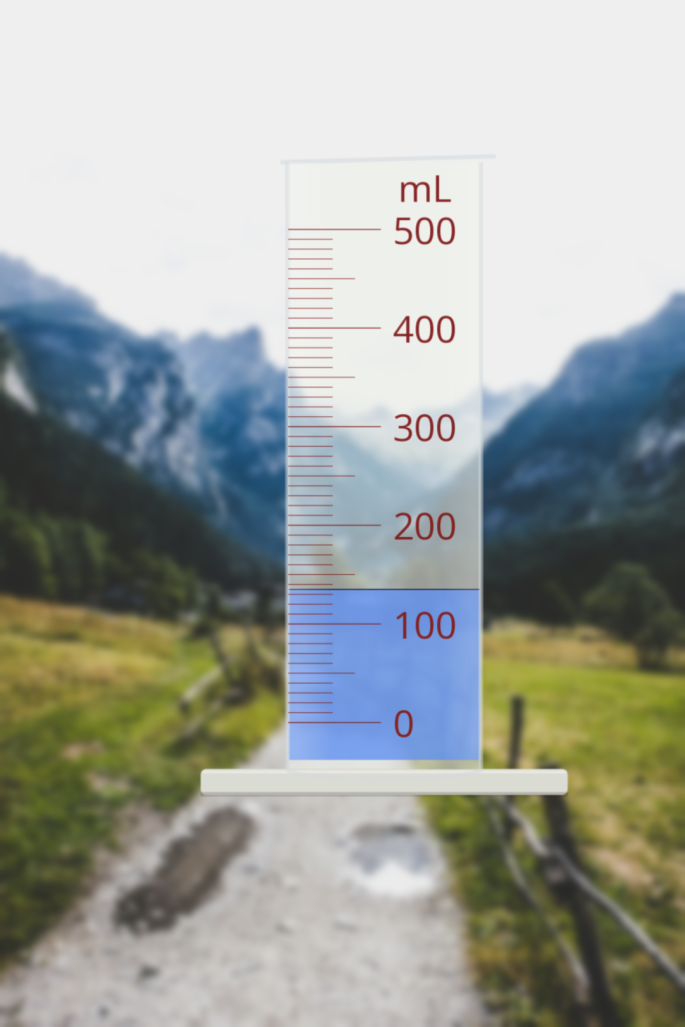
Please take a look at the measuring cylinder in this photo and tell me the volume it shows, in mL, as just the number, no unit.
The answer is 135
